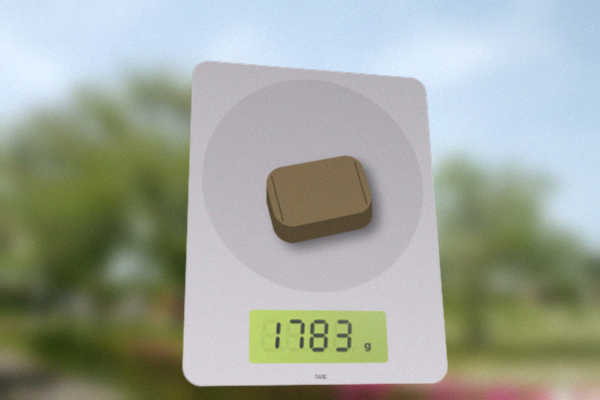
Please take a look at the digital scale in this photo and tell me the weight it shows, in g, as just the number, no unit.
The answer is 1783
